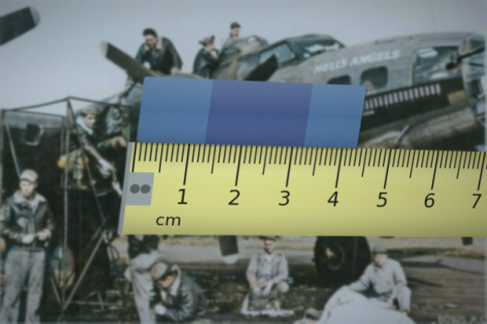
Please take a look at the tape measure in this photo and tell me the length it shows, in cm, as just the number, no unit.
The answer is 4.3
